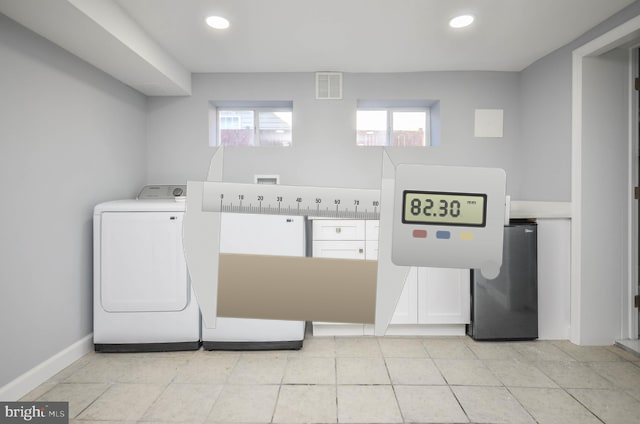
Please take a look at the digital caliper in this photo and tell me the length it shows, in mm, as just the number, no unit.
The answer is 82.30
